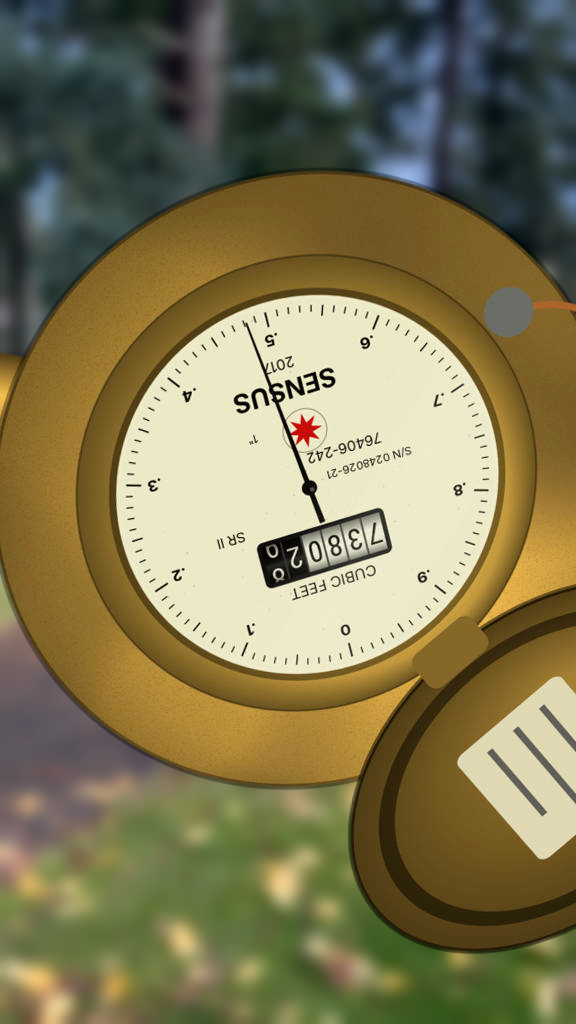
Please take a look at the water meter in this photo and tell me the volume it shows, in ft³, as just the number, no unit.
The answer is 738028.48
